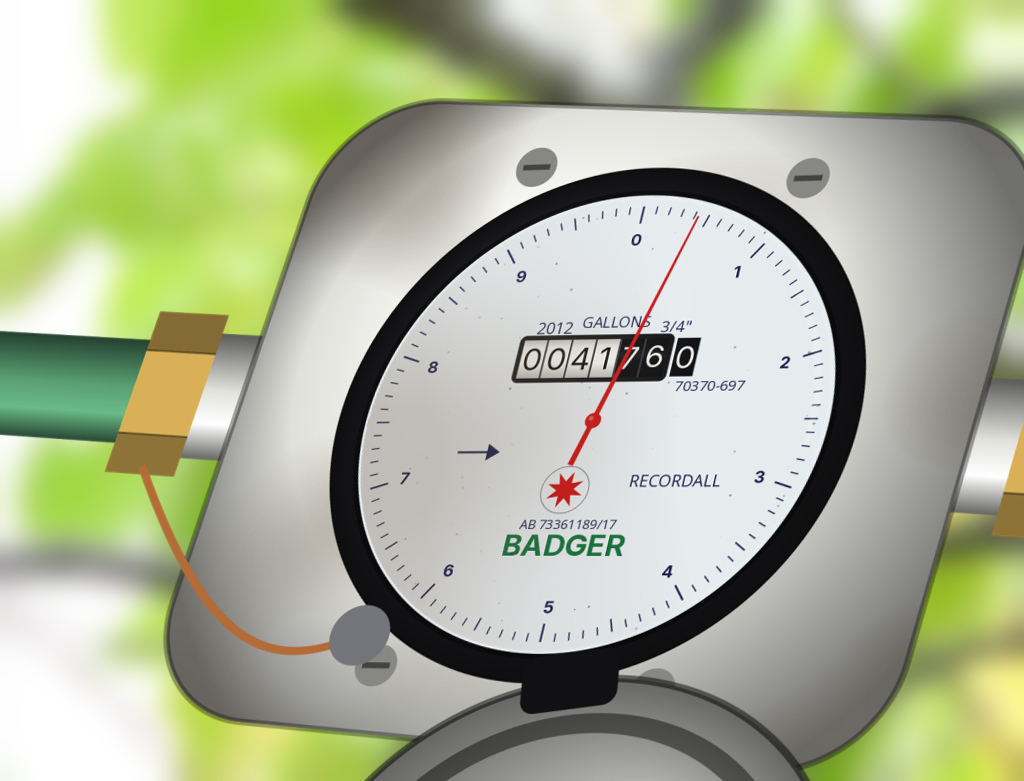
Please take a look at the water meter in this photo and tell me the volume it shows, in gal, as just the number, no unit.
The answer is 41760.4
